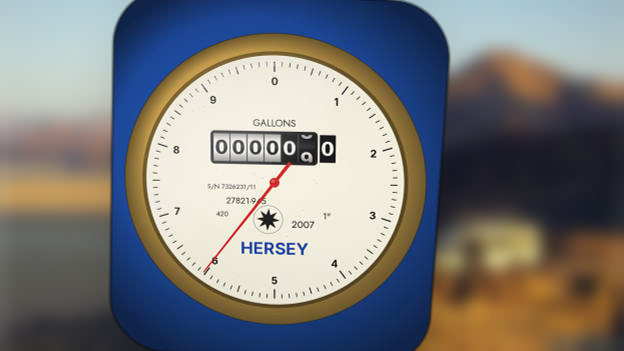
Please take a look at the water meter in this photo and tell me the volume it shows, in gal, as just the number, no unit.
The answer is 86.0
